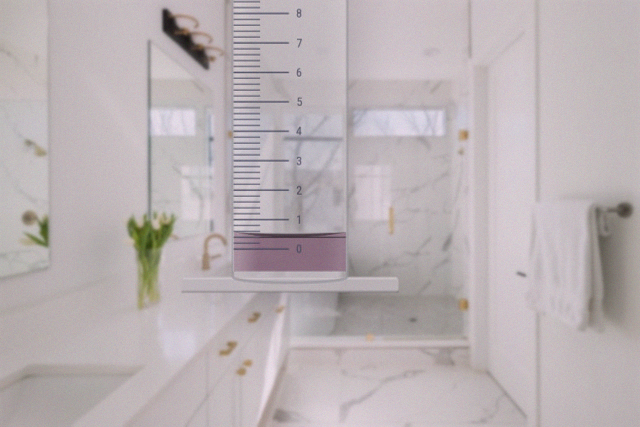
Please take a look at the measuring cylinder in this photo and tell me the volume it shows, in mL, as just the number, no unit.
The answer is 0.4
